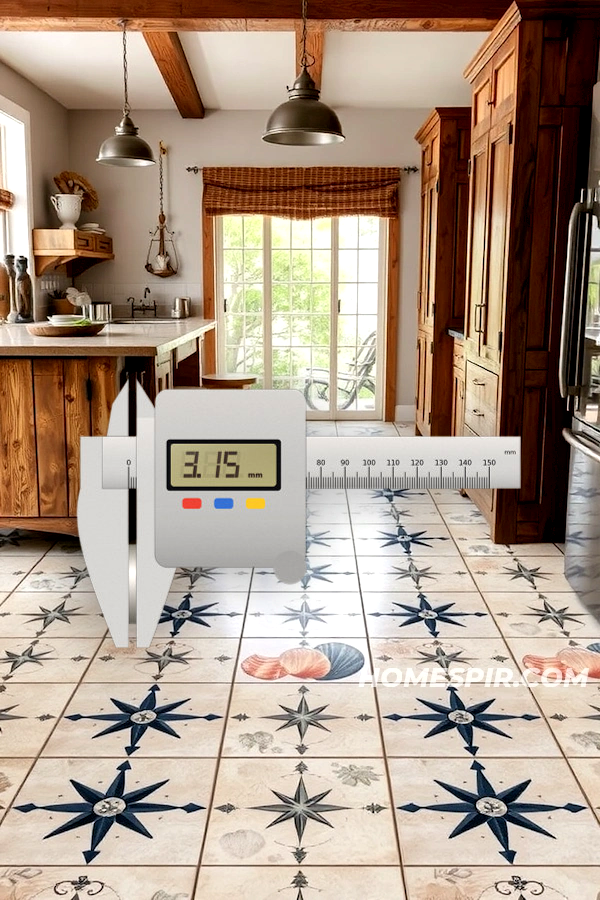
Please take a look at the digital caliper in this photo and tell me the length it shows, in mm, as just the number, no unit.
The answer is 3.15
